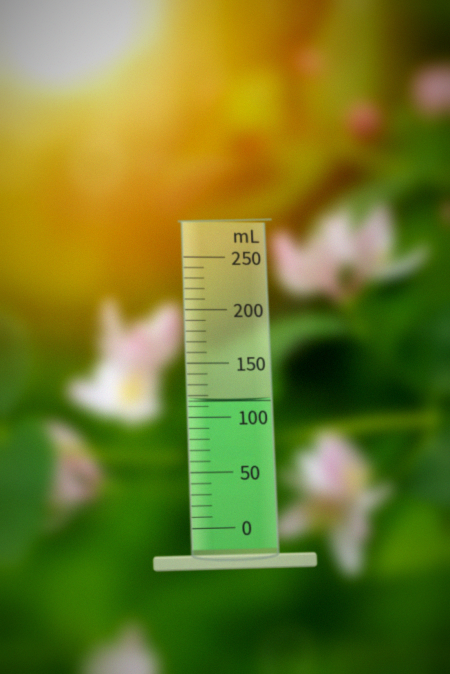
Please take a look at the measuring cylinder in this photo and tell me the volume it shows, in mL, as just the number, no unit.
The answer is 115
